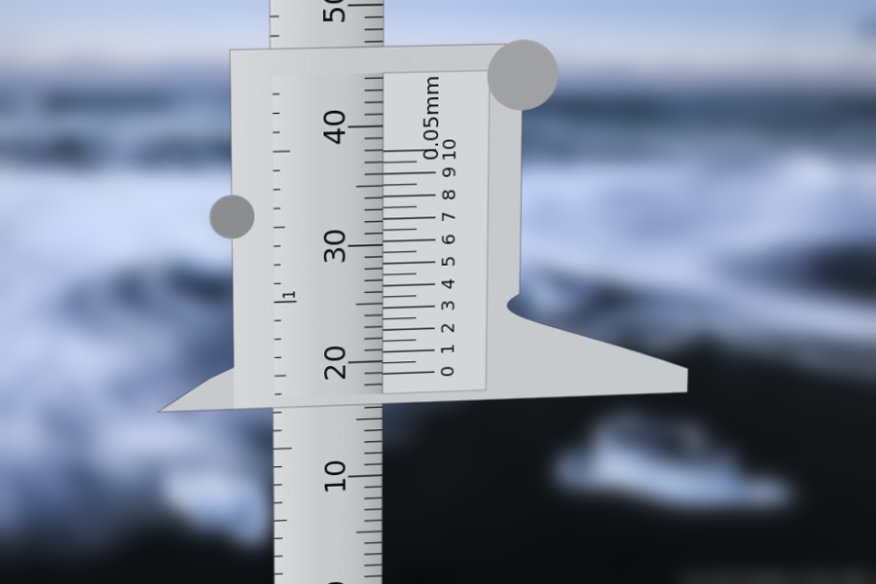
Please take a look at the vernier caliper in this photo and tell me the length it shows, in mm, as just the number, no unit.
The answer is 18.9
